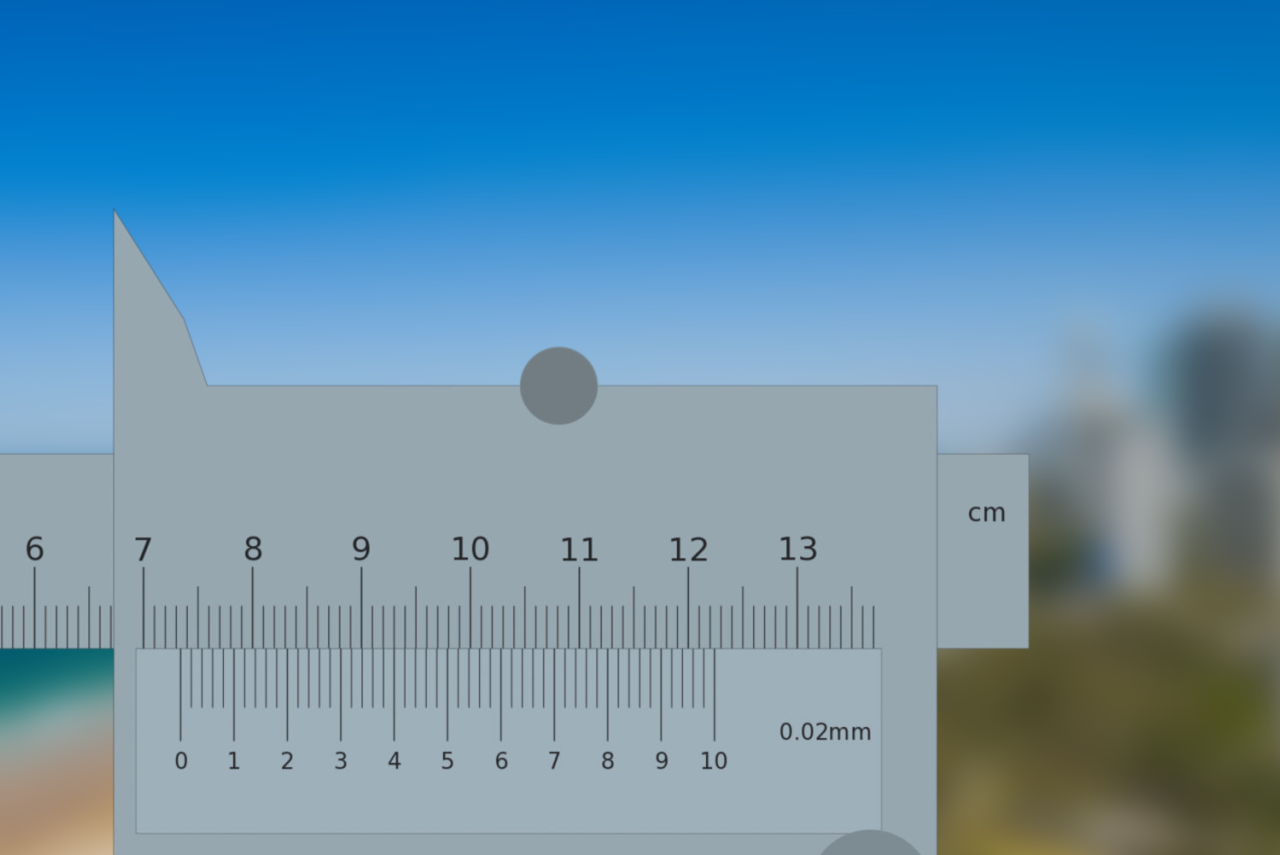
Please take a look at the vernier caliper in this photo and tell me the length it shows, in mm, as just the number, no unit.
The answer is 73.4
